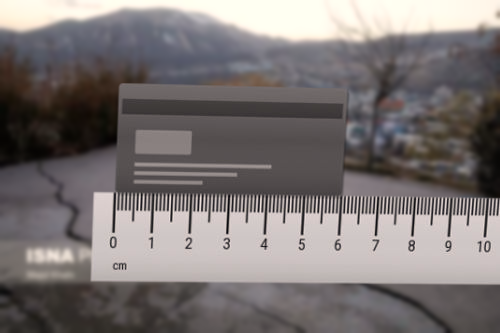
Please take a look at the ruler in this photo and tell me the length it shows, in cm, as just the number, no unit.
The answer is 6
